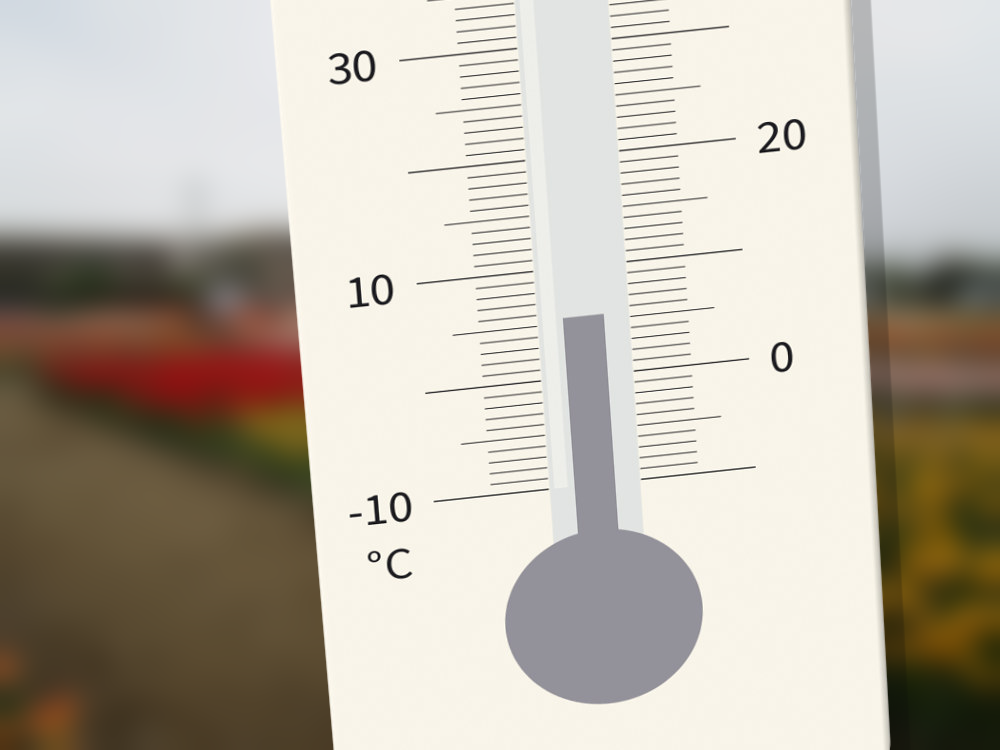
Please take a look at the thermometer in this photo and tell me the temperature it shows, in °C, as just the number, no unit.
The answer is 5.5
